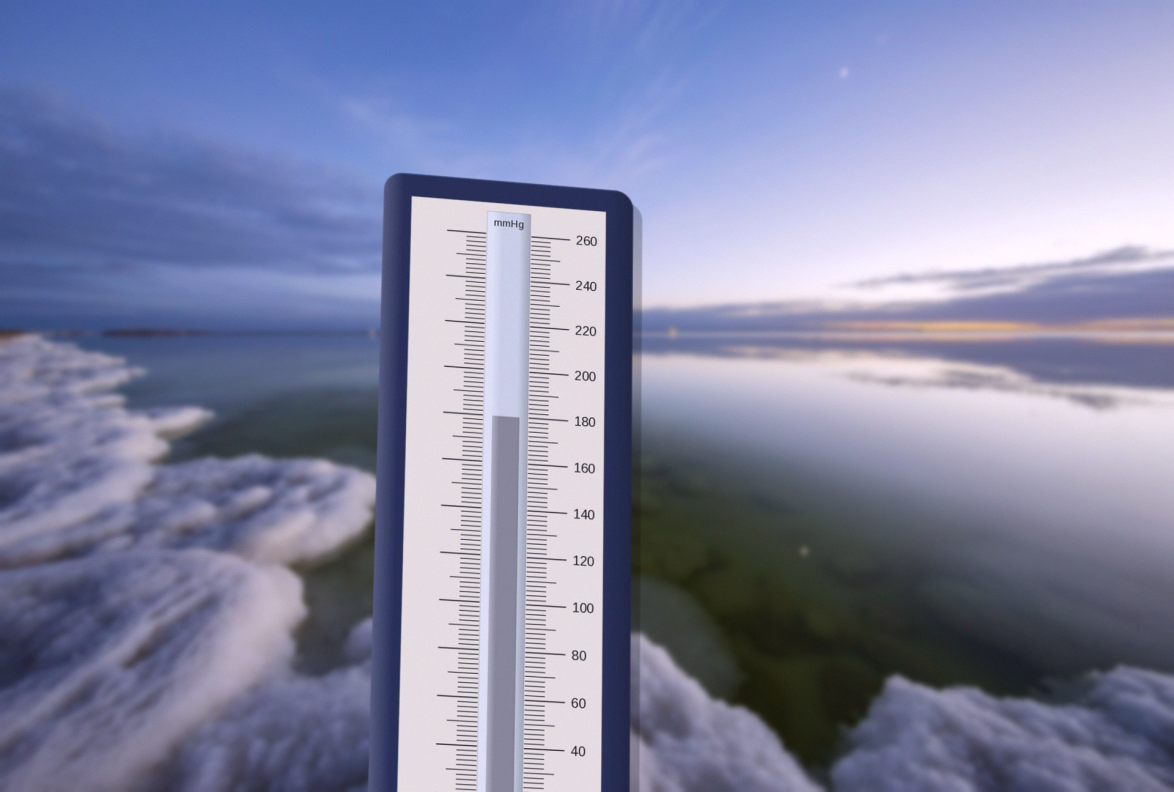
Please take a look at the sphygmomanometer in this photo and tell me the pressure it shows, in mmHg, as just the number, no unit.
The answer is 180
